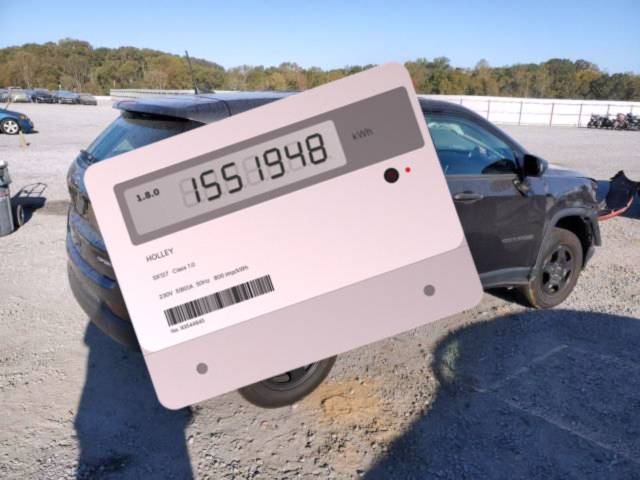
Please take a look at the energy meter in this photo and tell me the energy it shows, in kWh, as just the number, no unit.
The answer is 1551948
